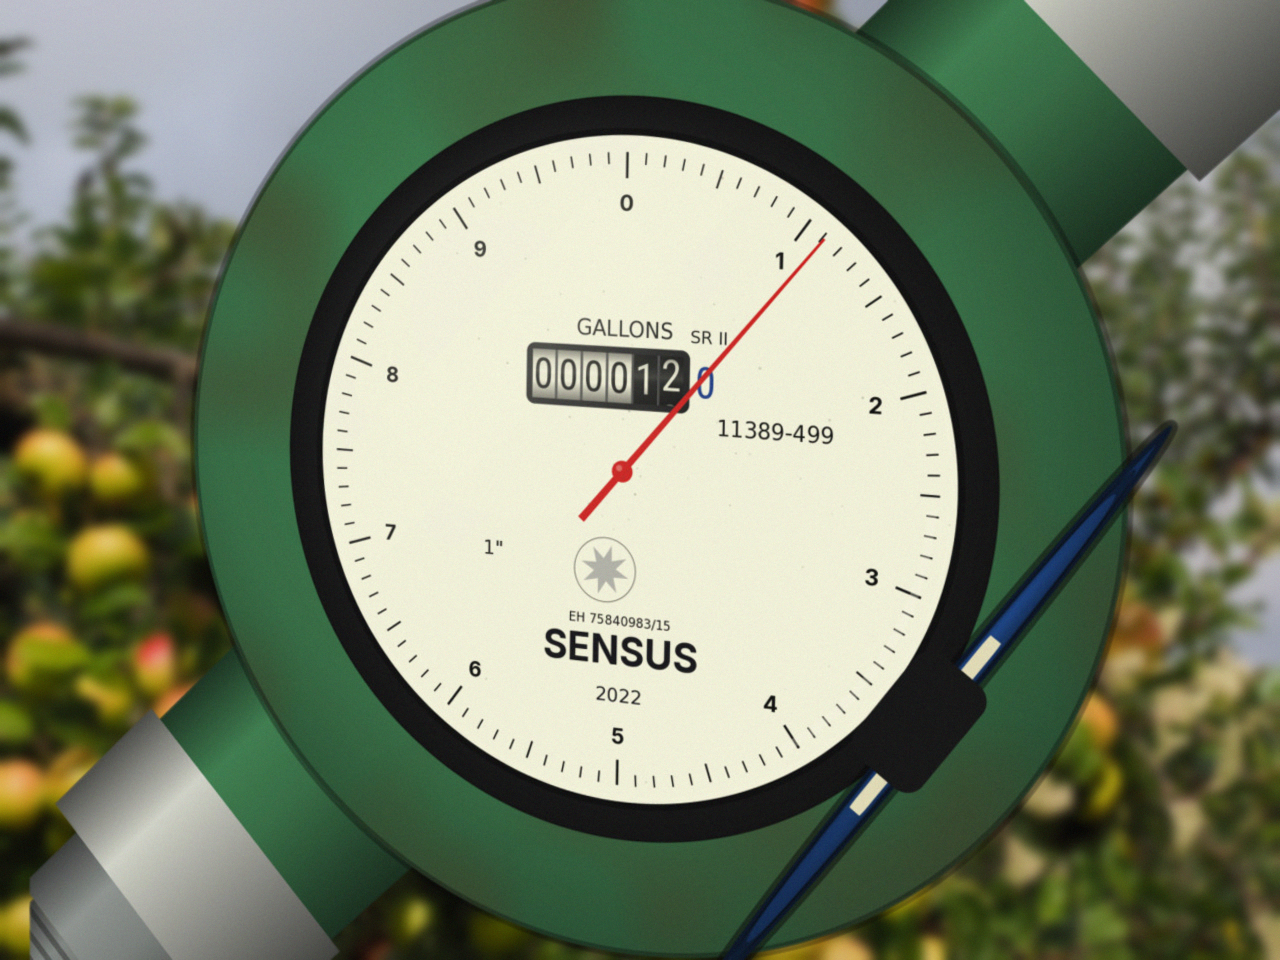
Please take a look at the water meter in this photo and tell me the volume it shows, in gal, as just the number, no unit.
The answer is 121.1
